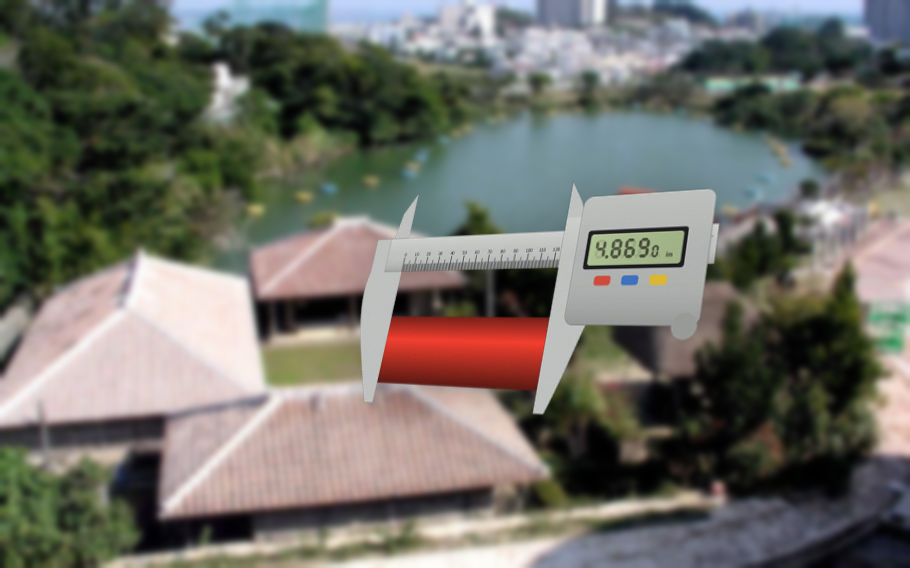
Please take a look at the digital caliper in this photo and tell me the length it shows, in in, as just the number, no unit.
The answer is 4.8690
